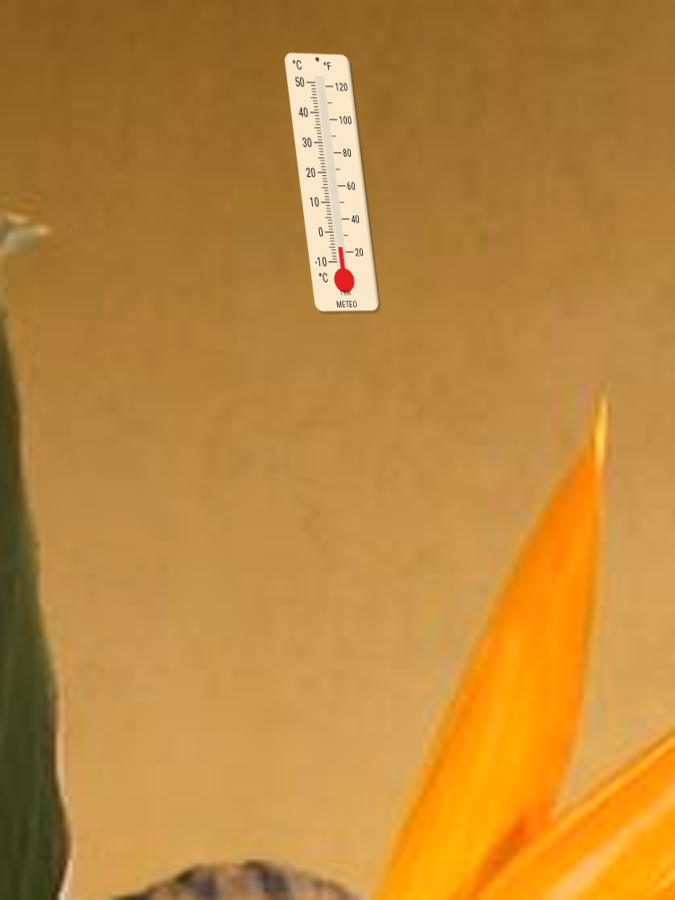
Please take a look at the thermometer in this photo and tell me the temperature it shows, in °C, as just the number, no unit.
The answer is -5
